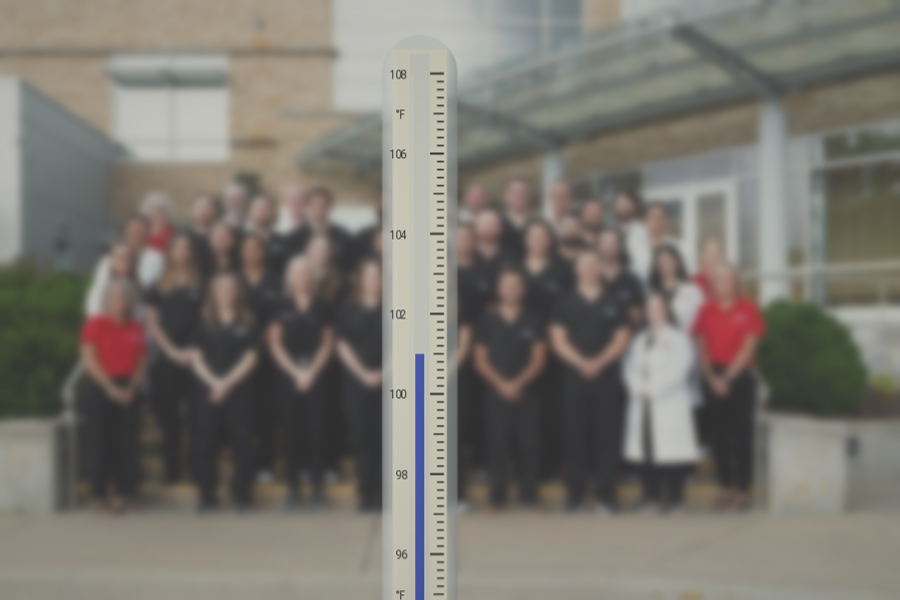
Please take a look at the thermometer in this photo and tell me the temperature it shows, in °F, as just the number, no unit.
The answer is 101
